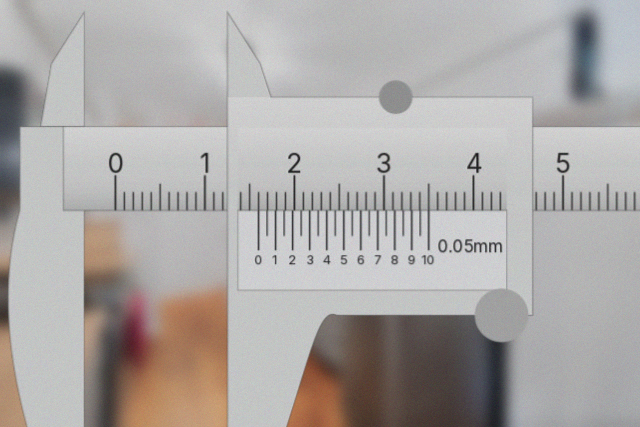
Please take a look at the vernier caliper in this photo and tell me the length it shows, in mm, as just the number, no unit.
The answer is 16.0
